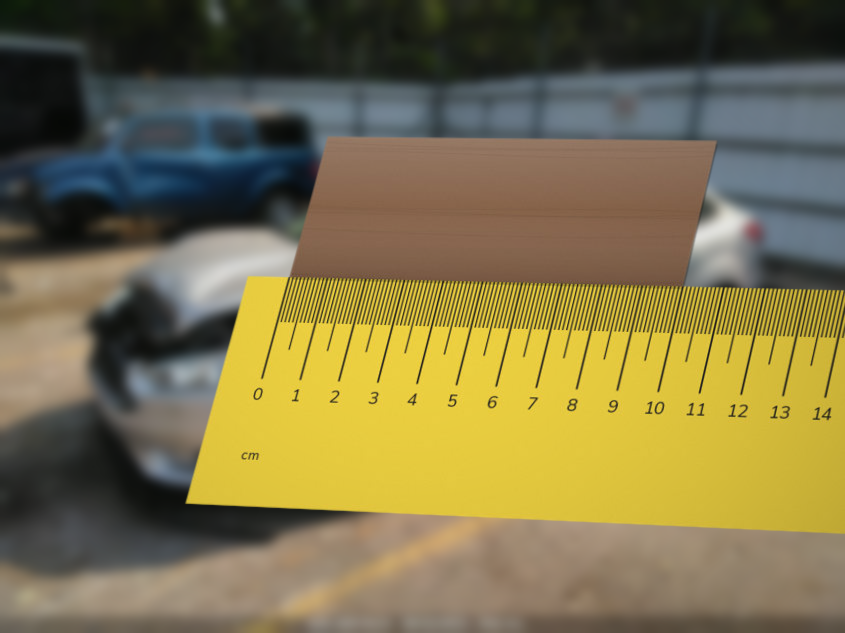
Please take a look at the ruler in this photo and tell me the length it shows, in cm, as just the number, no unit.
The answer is 10
